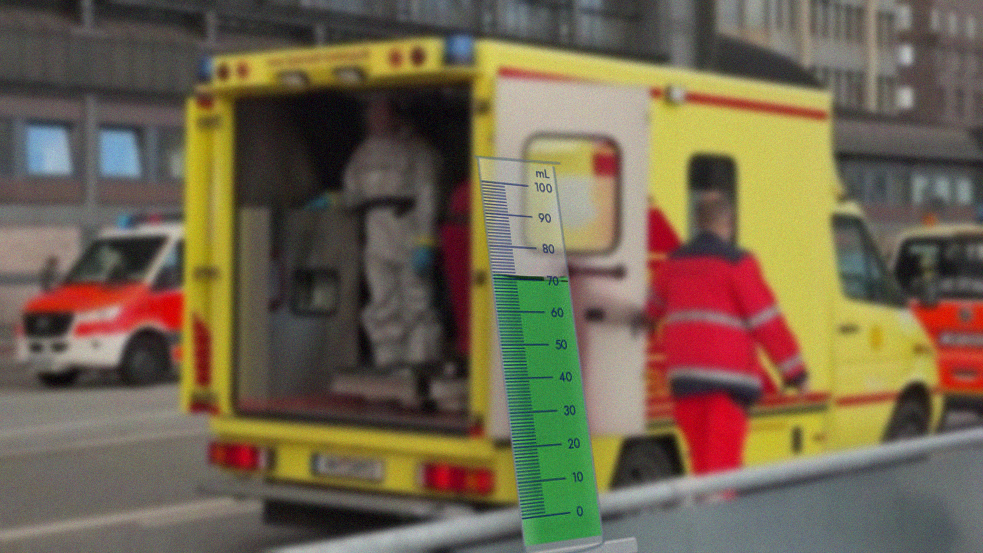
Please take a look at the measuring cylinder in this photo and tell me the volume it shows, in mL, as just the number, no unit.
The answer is 70
